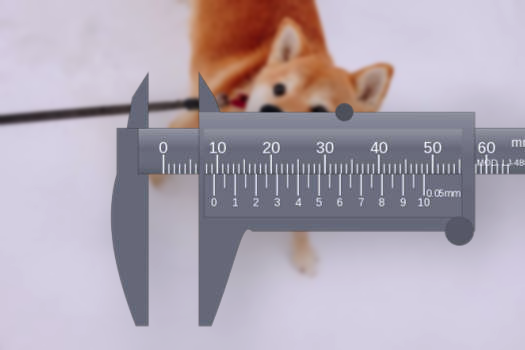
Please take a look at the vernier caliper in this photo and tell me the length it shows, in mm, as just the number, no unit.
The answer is 9.4
